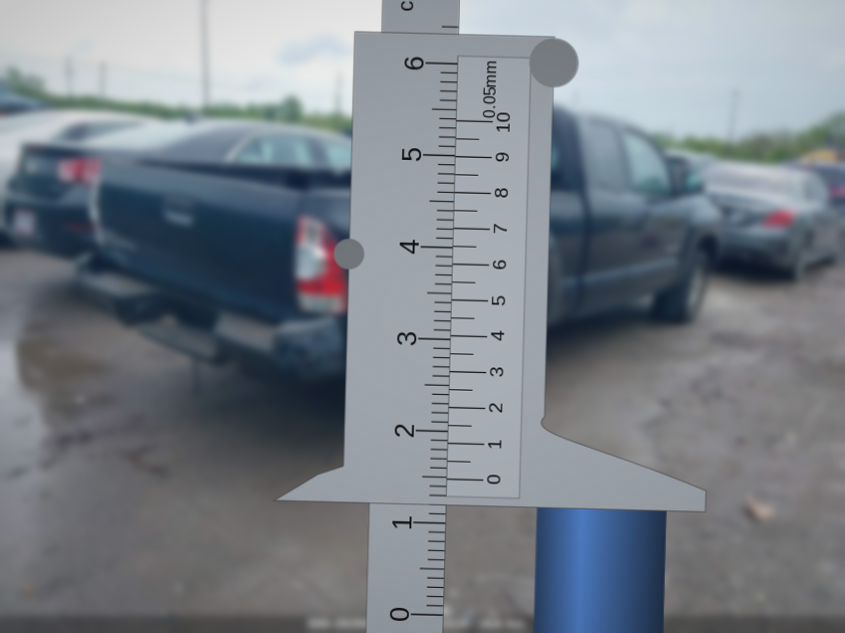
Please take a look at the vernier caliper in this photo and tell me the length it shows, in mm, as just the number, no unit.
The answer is 14.8
